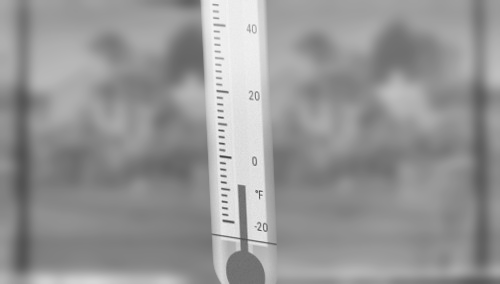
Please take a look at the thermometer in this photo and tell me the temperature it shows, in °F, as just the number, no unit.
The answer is -8
